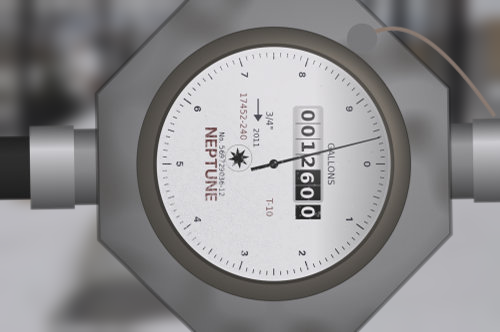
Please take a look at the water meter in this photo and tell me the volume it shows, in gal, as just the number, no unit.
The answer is 12599.6
